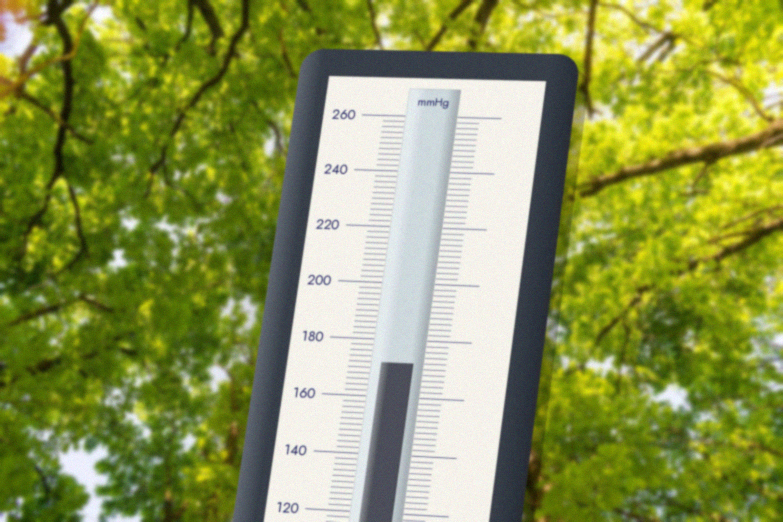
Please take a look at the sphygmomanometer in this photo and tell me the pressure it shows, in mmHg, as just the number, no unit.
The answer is 172
